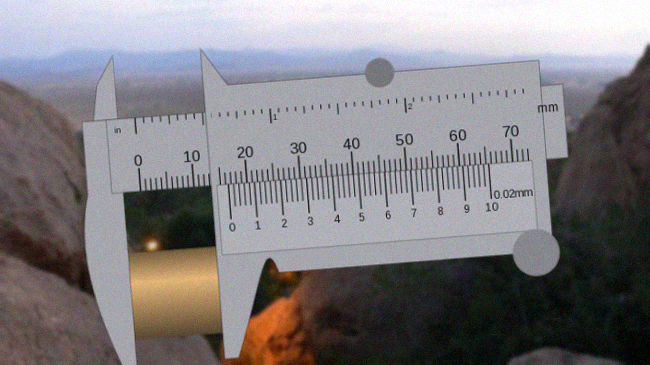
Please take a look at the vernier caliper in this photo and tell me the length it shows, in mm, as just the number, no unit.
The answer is 16.5
